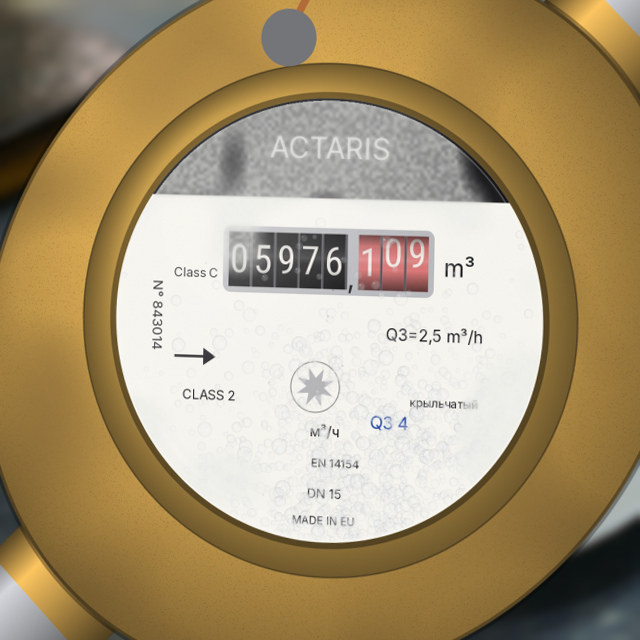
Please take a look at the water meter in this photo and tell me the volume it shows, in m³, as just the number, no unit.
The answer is 5976.109
